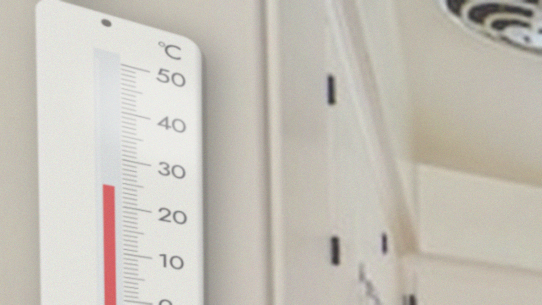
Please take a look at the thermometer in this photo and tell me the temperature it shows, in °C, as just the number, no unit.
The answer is 24
